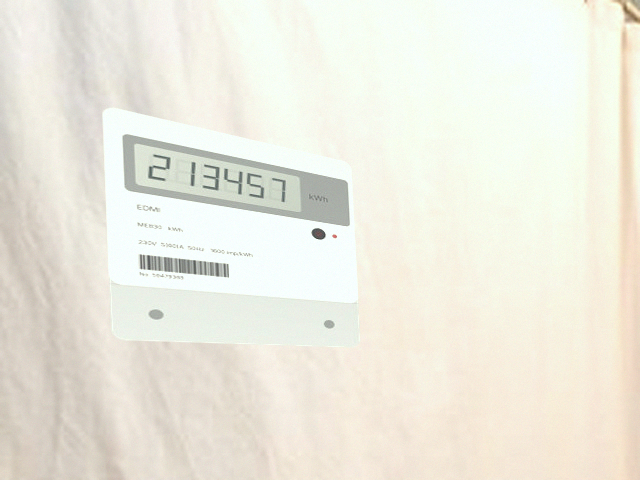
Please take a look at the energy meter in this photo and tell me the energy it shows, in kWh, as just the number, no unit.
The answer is 213457
